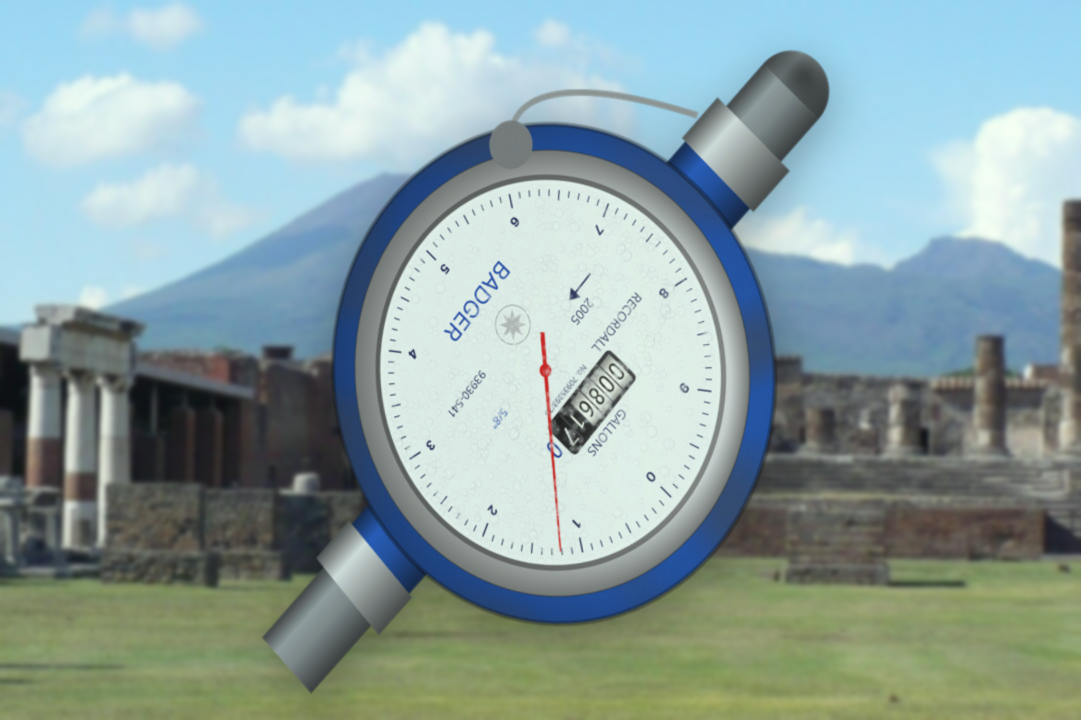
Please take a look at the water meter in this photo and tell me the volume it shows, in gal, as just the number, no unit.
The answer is 86171.2
